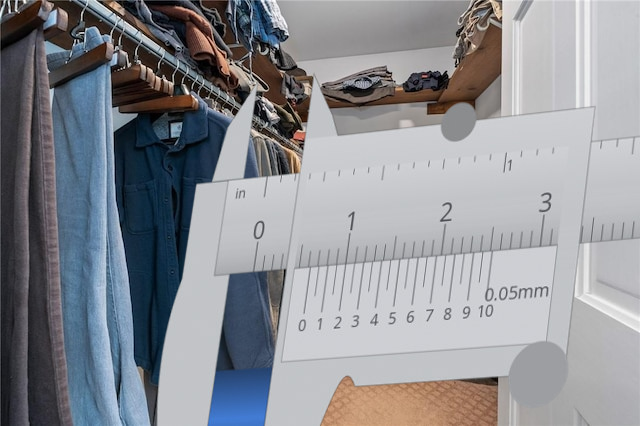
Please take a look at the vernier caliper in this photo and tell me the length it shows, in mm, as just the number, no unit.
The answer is 6.2
